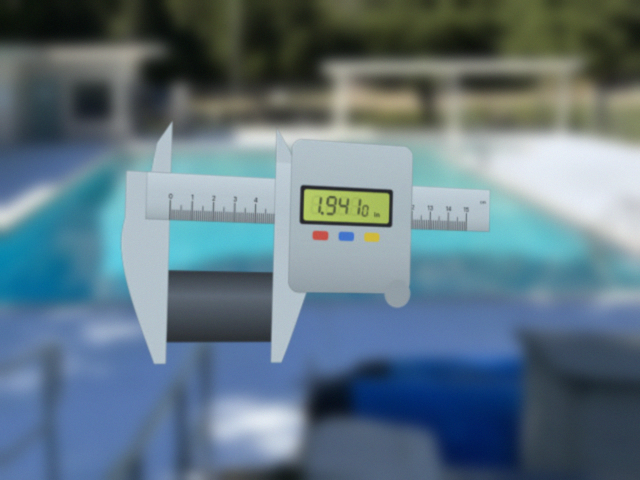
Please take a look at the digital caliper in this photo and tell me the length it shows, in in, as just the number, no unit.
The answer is 1.9410
